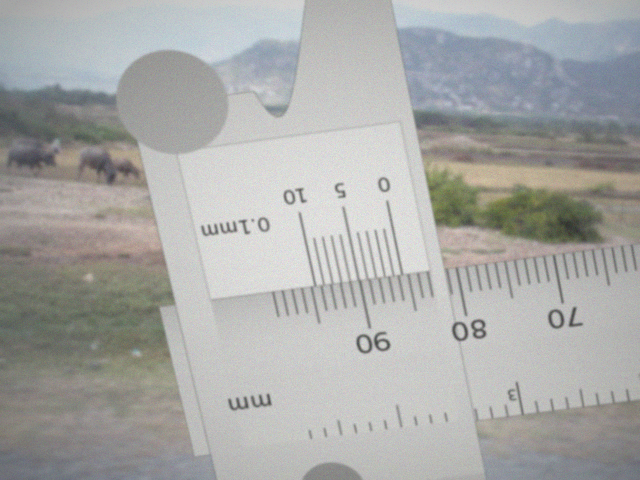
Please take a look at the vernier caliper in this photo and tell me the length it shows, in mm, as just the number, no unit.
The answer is 85.6
